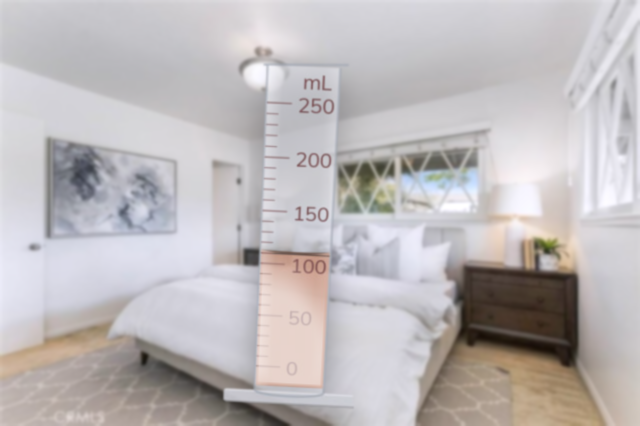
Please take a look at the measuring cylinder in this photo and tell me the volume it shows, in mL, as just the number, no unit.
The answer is 110
